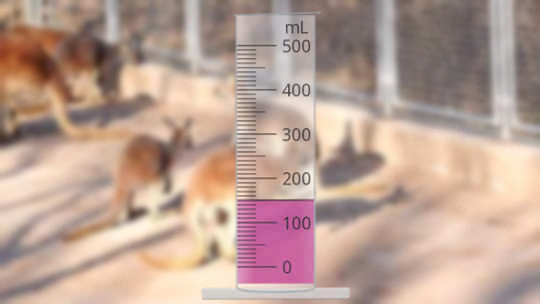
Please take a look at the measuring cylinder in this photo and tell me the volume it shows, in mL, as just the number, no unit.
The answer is 150
